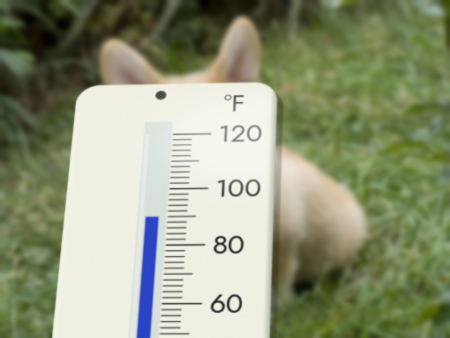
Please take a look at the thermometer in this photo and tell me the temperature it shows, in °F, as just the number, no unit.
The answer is 90
